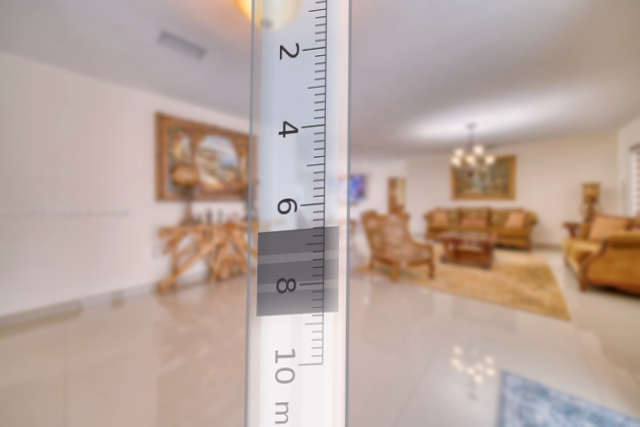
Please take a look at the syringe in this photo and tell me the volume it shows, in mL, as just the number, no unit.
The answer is 6.6
